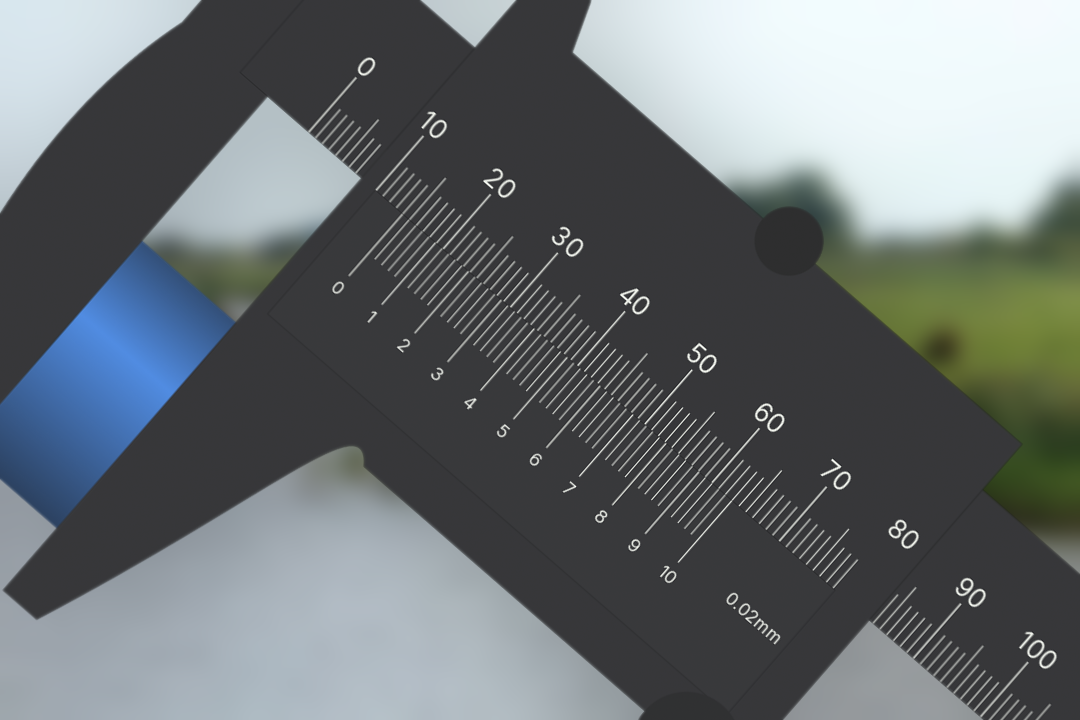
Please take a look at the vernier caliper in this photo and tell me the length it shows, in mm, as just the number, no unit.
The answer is 14.0
